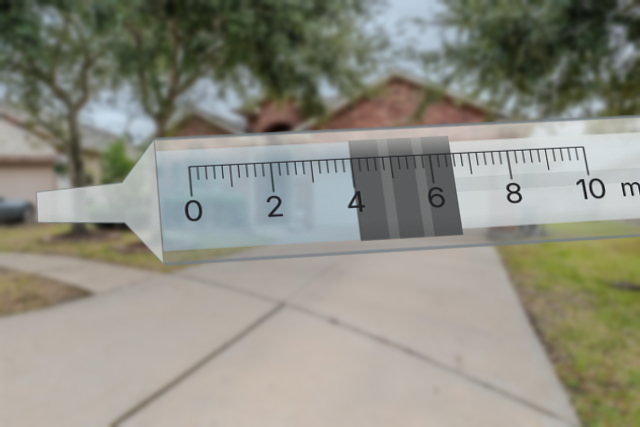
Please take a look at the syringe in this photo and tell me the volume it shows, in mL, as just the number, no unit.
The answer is 4
